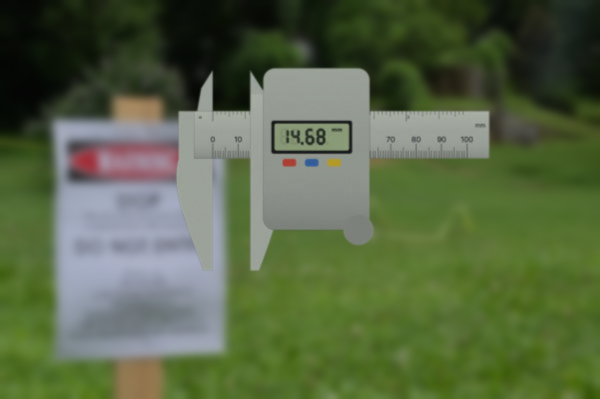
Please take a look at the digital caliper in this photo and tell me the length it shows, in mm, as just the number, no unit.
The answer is 14.68
